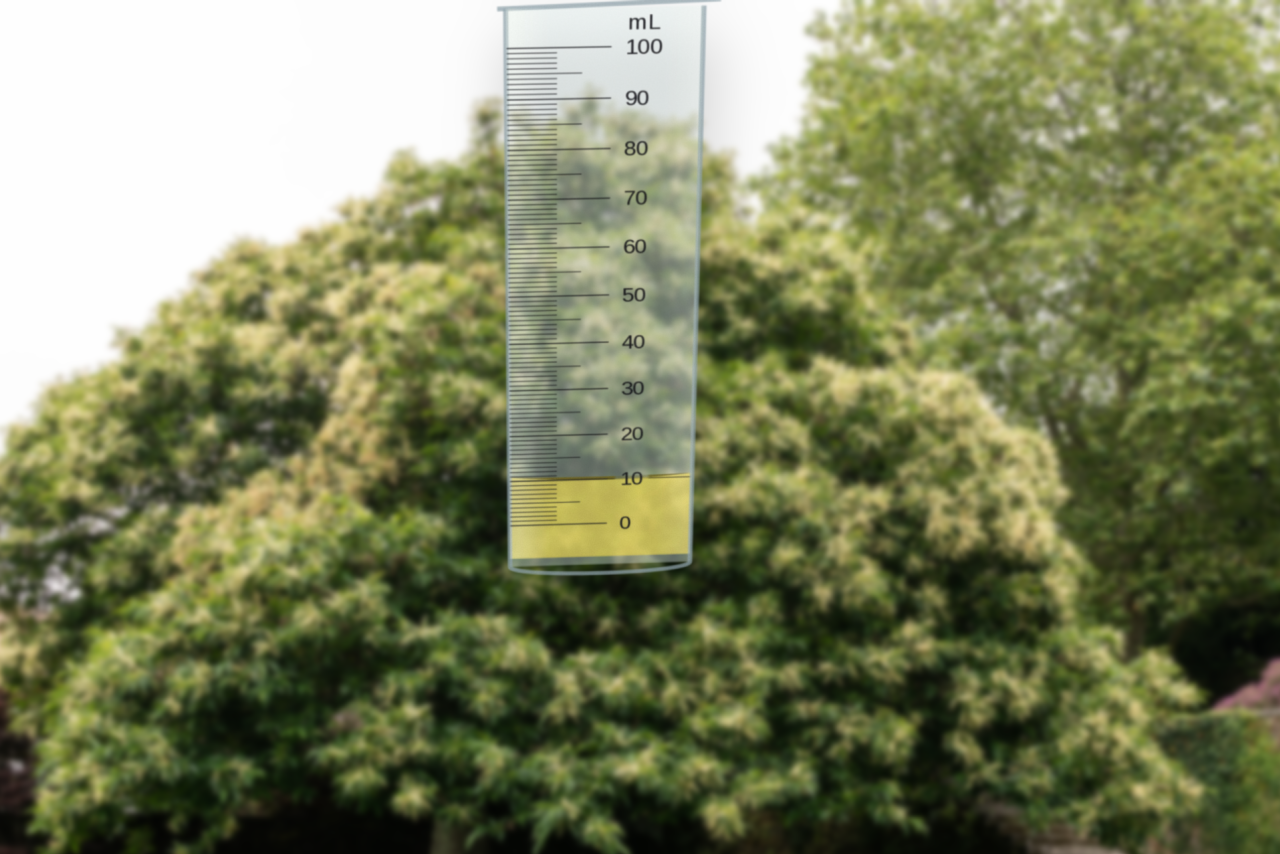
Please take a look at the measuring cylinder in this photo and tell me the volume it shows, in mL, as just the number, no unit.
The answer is 10
